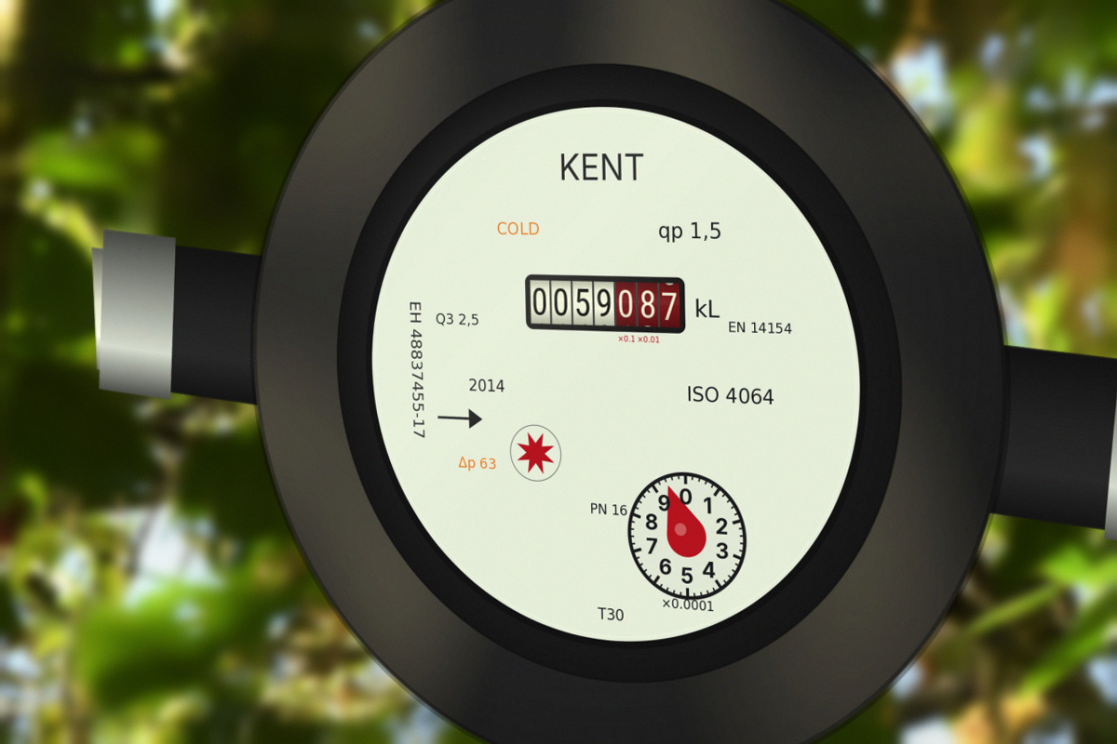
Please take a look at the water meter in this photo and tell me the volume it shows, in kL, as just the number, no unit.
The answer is 59.0869
